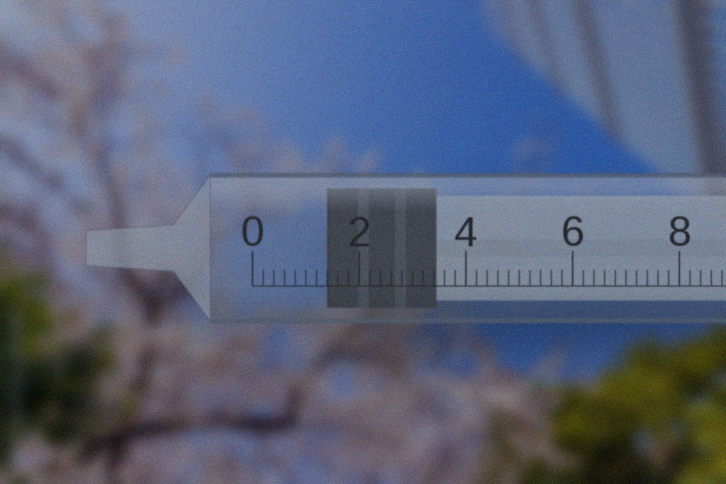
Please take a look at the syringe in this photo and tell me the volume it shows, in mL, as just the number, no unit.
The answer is 1.4
